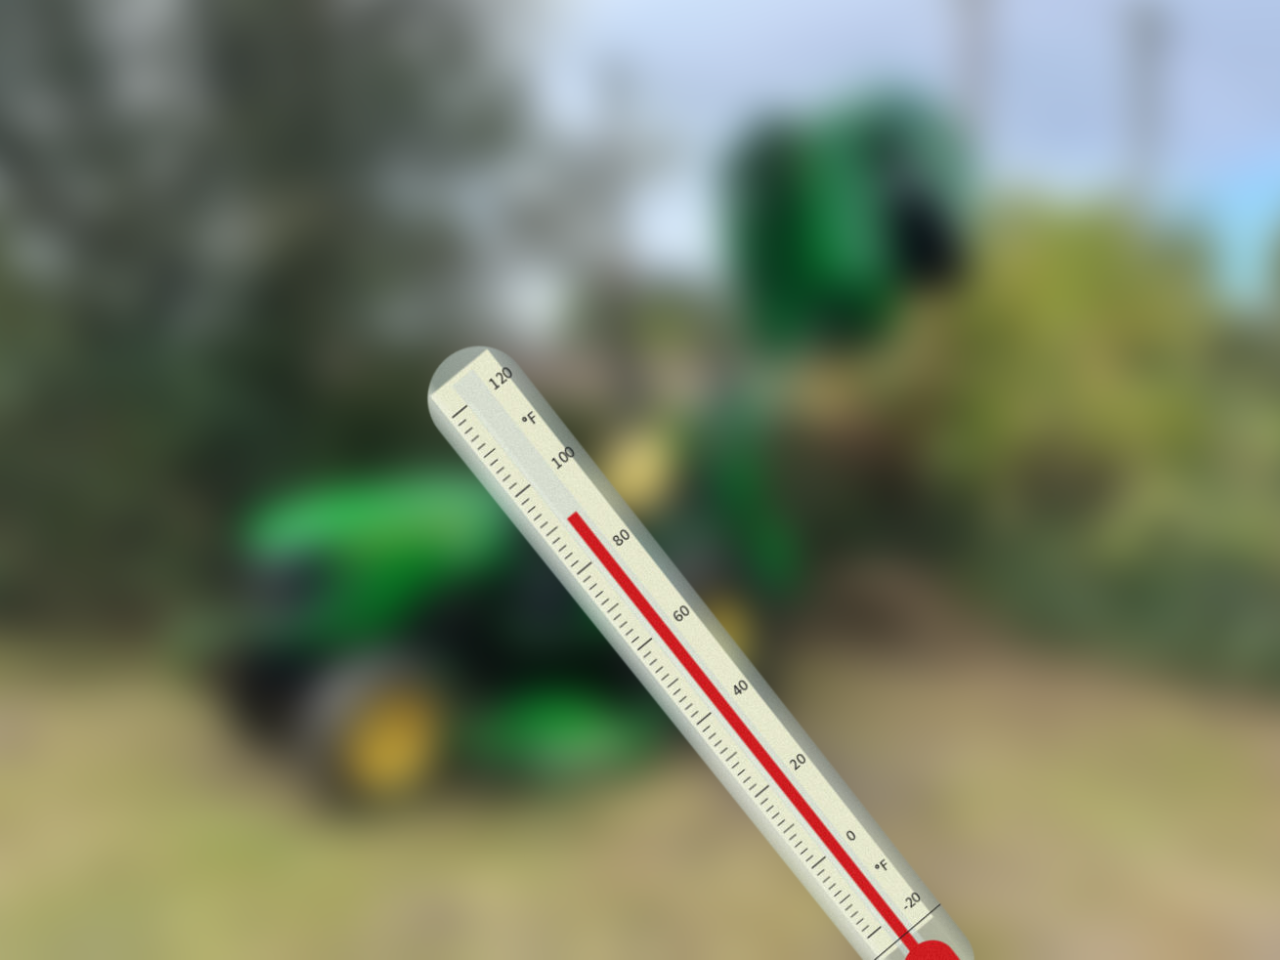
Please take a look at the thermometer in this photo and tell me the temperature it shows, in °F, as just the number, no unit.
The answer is 90
